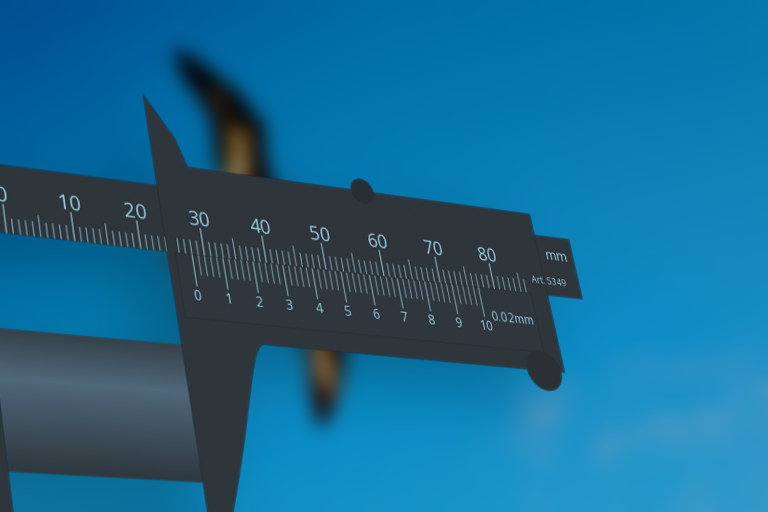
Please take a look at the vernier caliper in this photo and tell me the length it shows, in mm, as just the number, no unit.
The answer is 28.0
